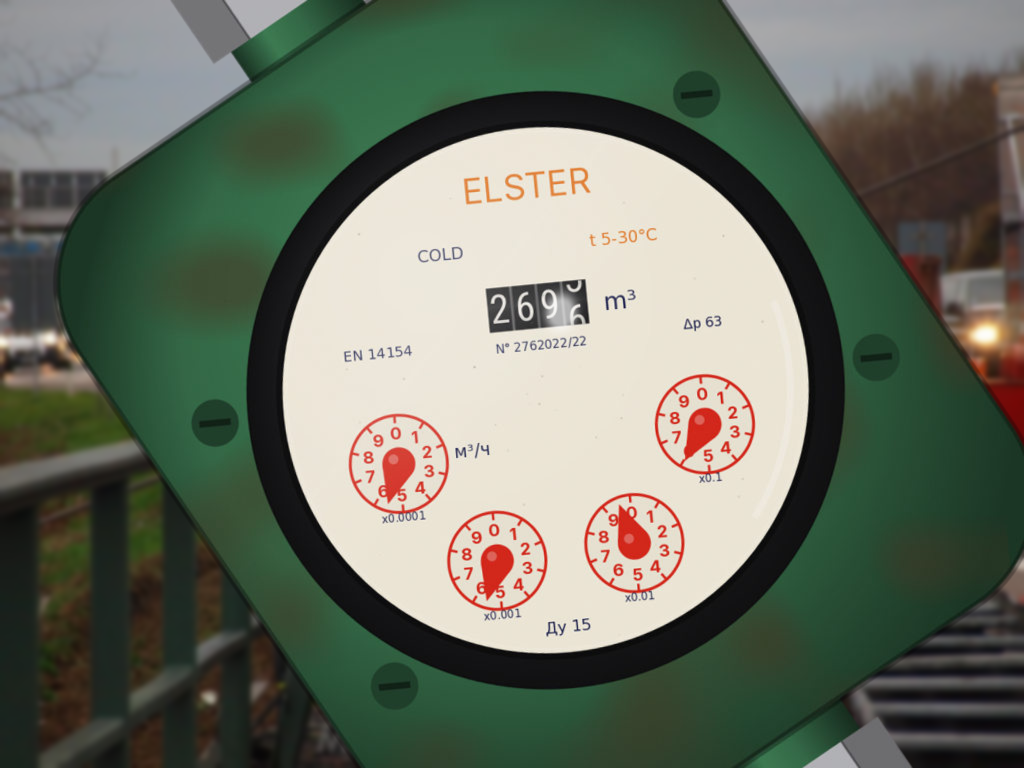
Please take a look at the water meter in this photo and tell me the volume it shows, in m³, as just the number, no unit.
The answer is 2695.5955
